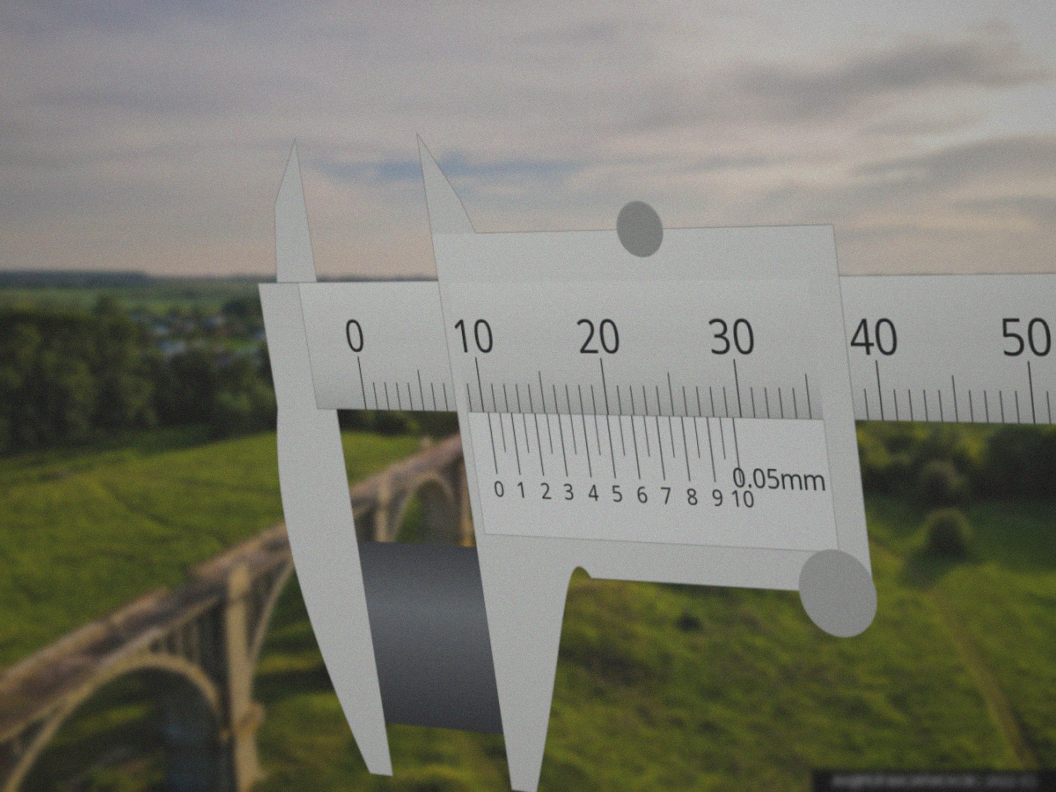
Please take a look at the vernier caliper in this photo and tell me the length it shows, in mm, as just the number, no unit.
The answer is 10.4
